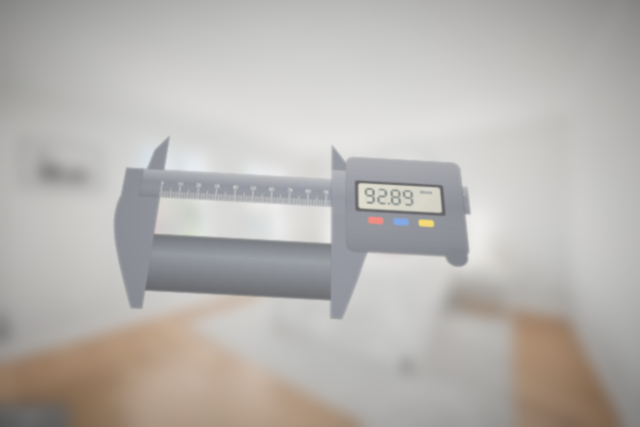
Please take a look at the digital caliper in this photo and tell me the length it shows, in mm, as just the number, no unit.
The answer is 92.89
